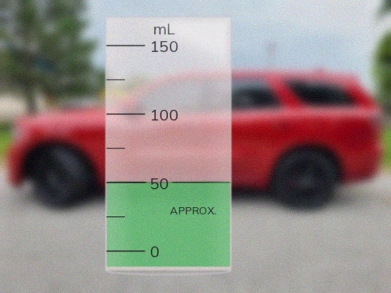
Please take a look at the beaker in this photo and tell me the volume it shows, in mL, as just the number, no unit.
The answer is 50
